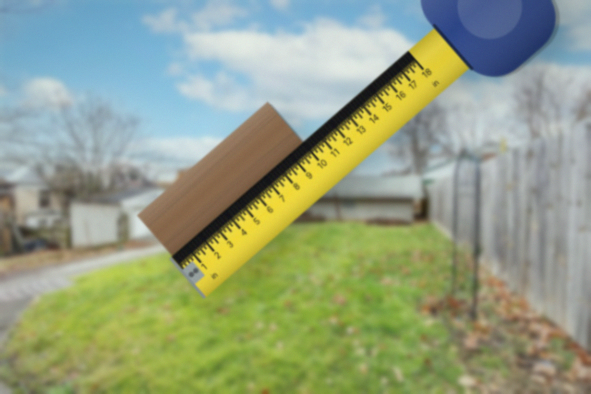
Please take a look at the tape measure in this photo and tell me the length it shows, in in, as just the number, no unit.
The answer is 10
